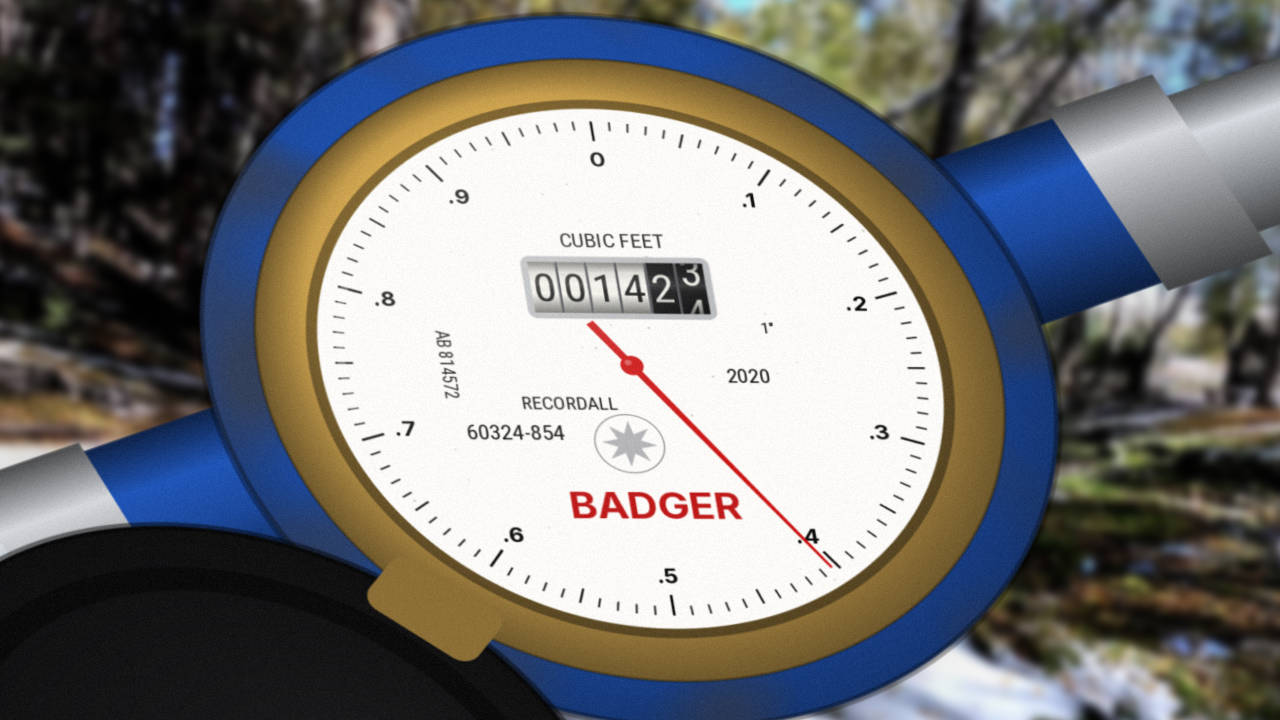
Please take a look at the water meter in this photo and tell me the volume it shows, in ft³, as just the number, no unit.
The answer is 1423.40
